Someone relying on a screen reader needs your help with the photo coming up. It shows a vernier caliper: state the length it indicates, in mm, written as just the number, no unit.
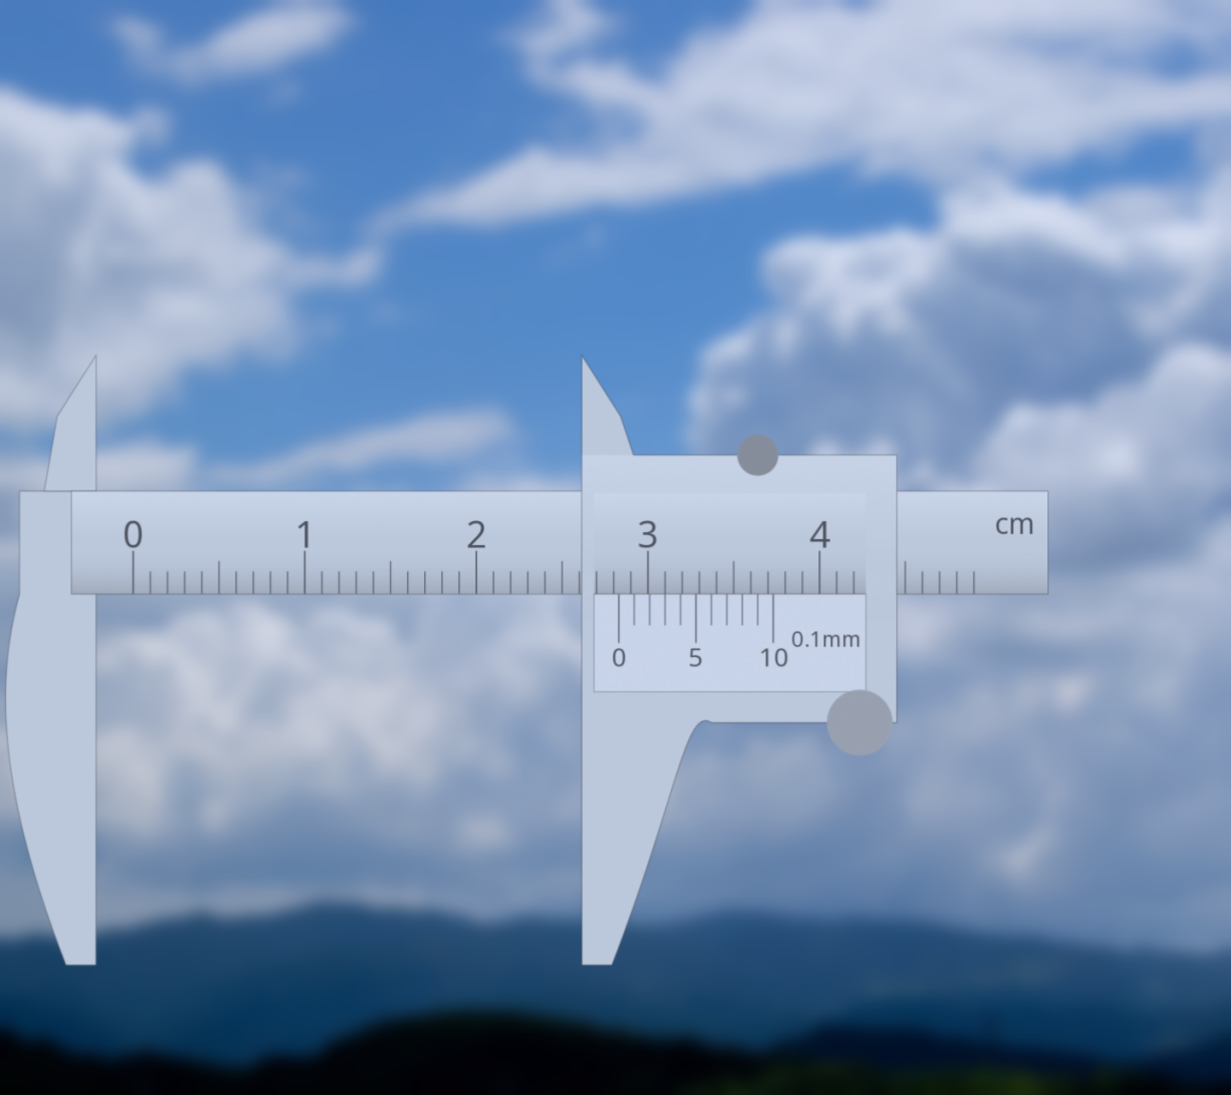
28.3
